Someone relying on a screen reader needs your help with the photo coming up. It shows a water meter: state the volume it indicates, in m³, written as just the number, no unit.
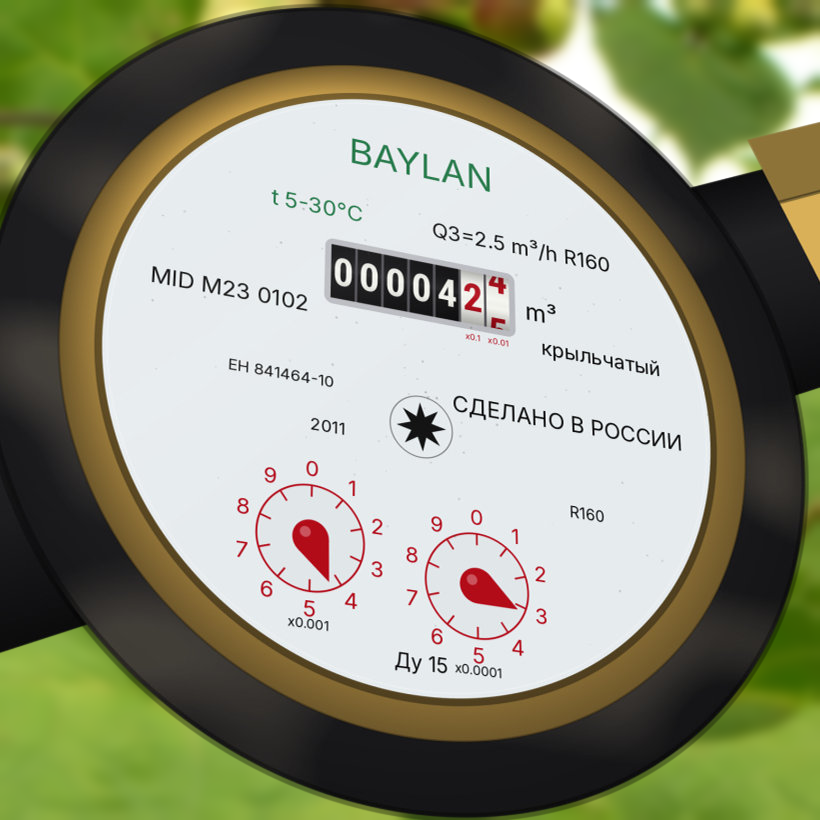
4.2443
